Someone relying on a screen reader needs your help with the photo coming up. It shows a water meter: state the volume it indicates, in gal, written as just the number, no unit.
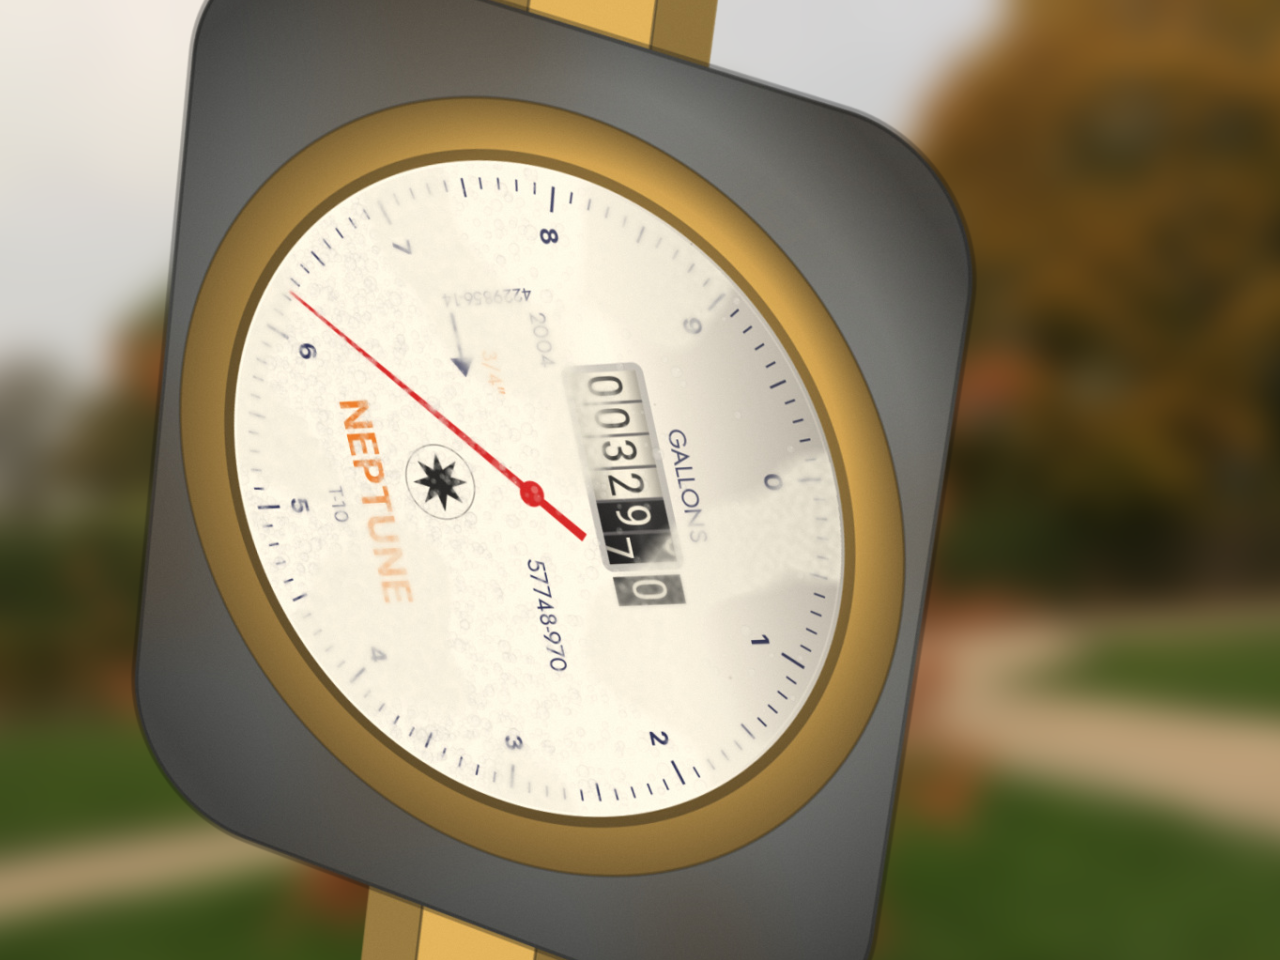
32966.2
